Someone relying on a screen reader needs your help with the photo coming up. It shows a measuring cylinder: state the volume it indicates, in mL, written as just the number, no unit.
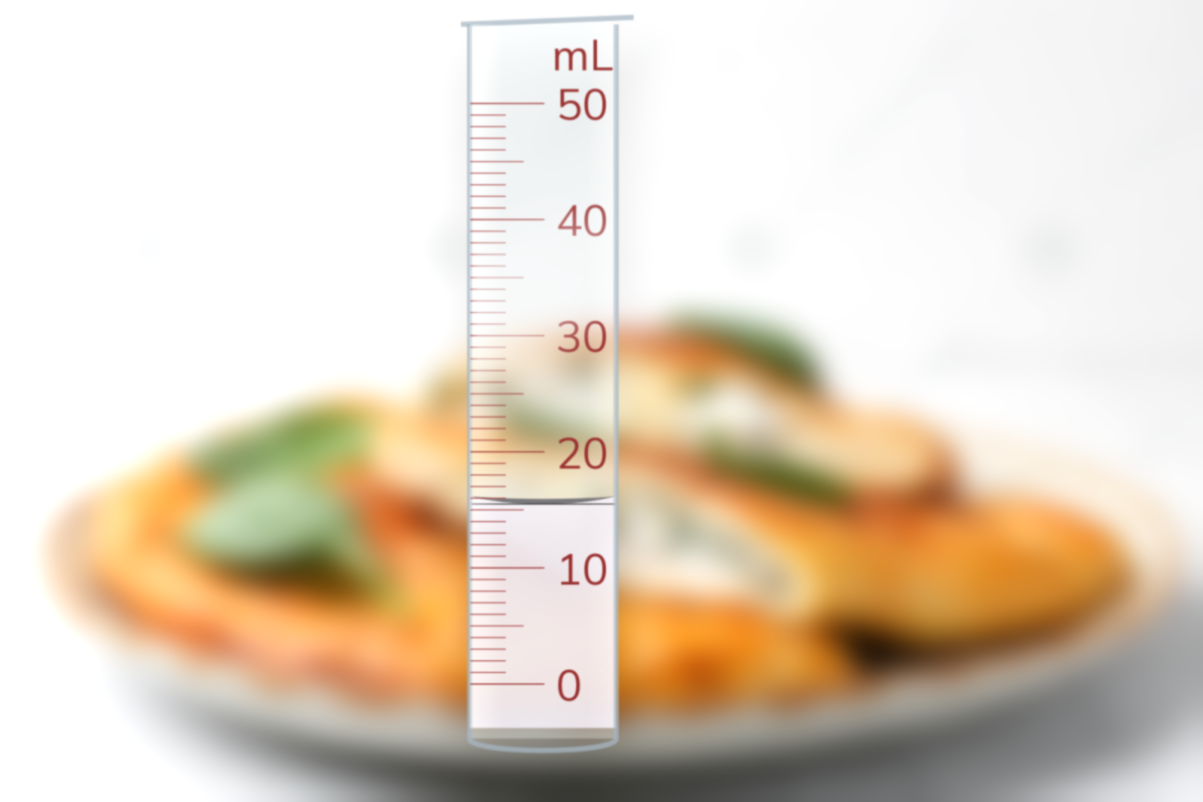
15.5
